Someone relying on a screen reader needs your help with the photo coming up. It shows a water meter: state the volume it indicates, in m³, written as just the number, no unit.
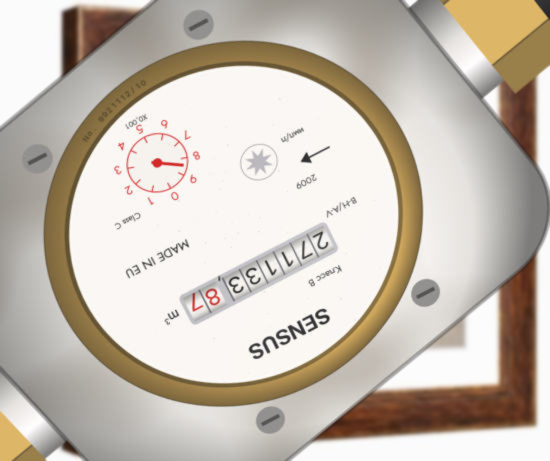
271133.868
